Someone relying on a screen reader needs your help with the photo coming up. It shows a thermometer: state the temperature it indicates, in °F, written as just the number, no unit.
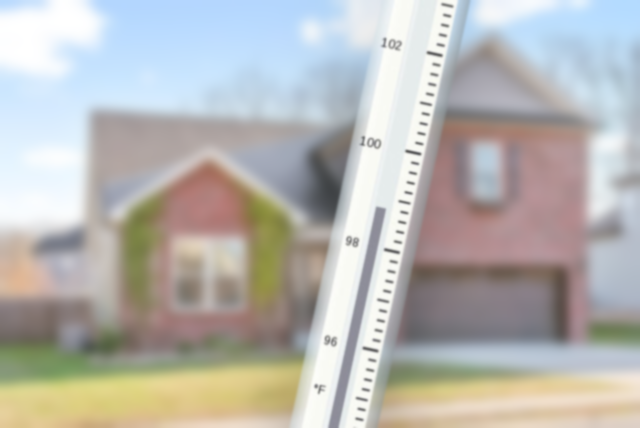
98.8
